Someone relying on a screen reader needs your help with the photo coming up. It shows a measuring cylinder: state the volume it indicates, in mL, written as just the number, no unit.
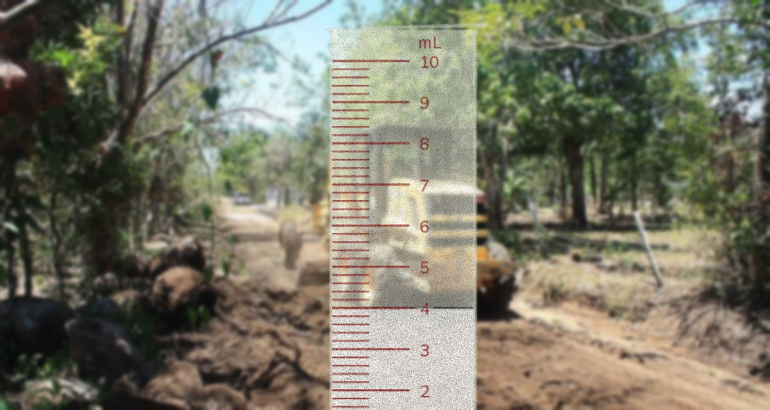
4
